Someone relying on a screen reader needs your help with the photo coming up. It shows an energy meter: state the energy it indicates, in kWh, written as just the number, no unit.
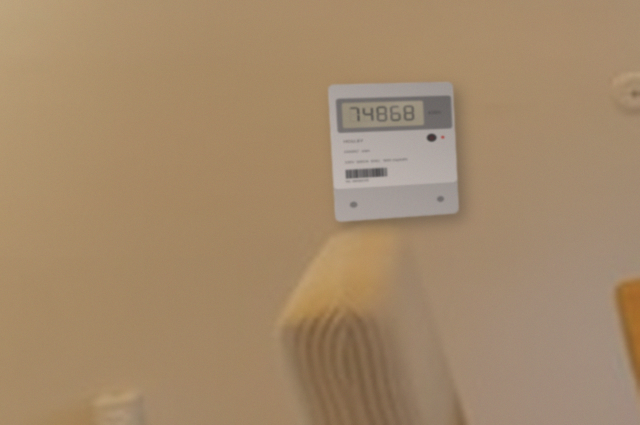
74868
